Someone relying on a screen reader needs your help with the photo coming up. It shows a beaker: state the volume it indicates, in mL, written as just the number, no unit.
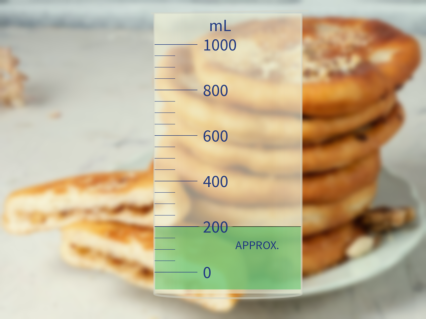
200
